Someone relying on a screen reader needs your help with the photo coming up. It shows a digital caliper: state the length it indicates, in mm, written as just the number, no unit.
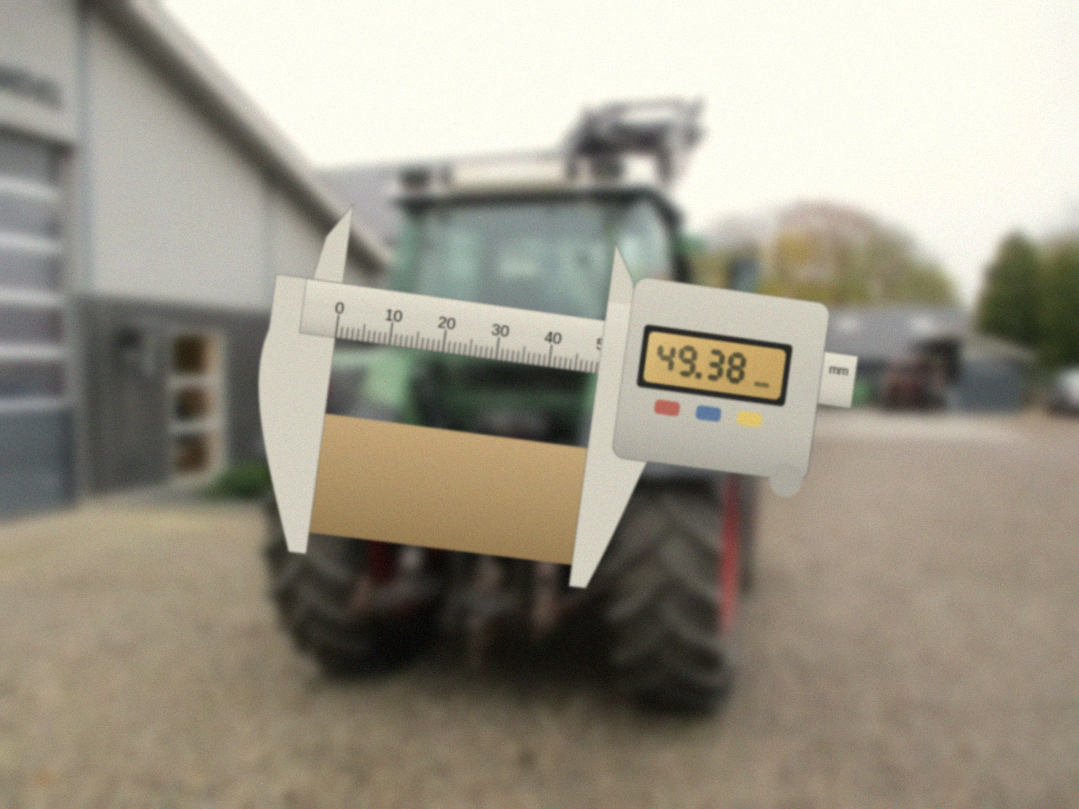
49.38
